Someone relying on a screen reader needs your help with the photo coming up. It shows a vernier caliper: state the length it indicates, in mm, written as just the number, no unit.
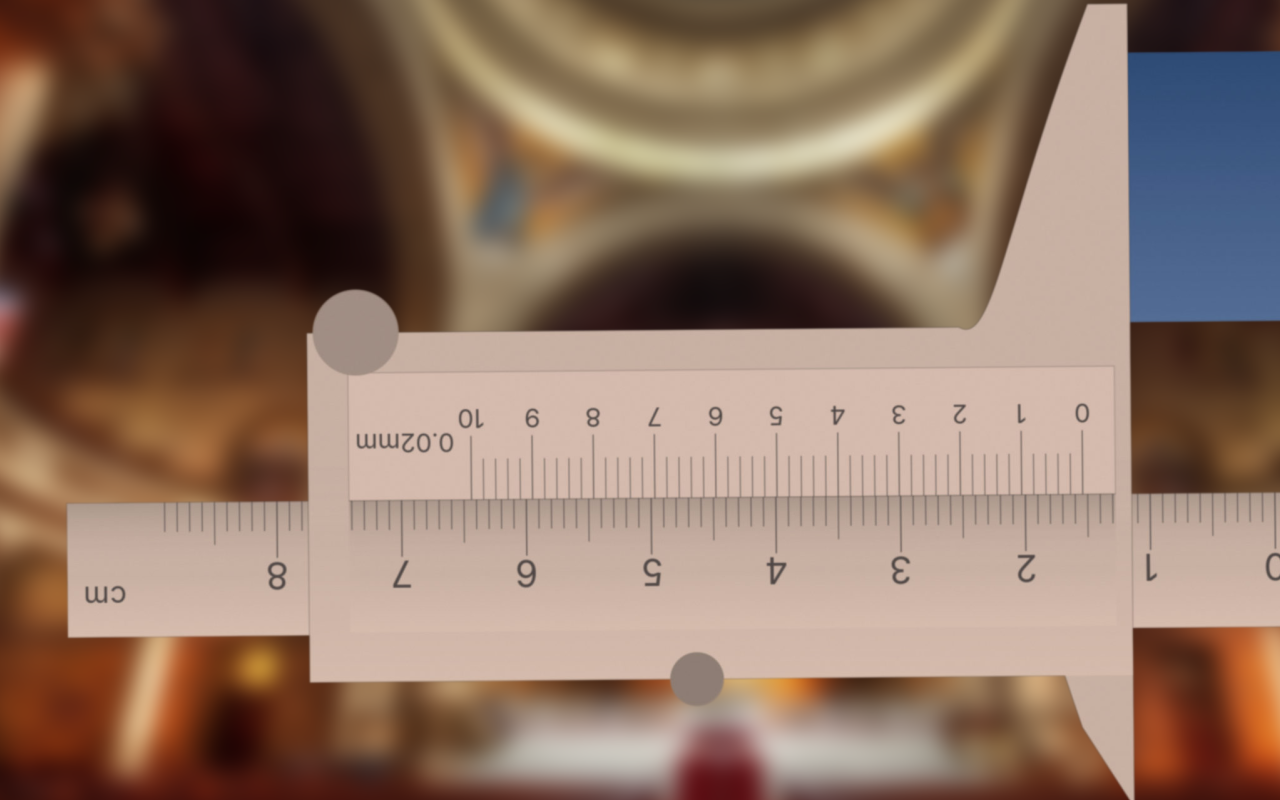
15.4
